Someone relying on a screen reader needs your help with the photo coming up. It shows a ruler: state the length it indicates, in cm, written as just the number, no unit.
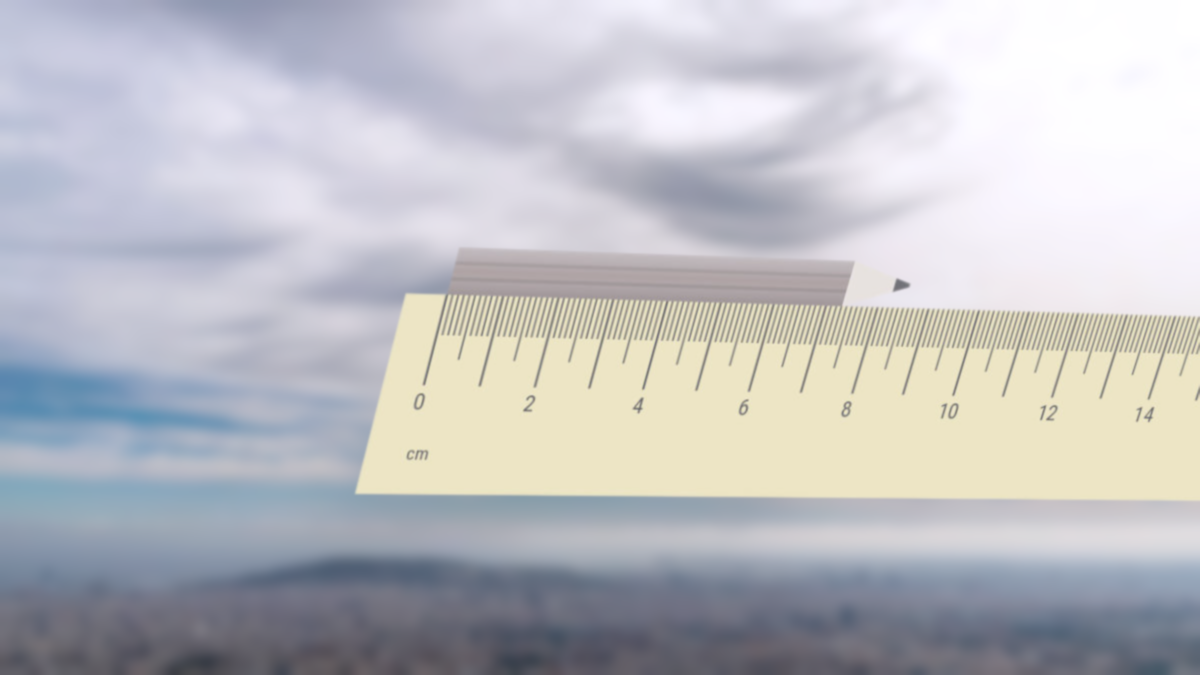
8.5
